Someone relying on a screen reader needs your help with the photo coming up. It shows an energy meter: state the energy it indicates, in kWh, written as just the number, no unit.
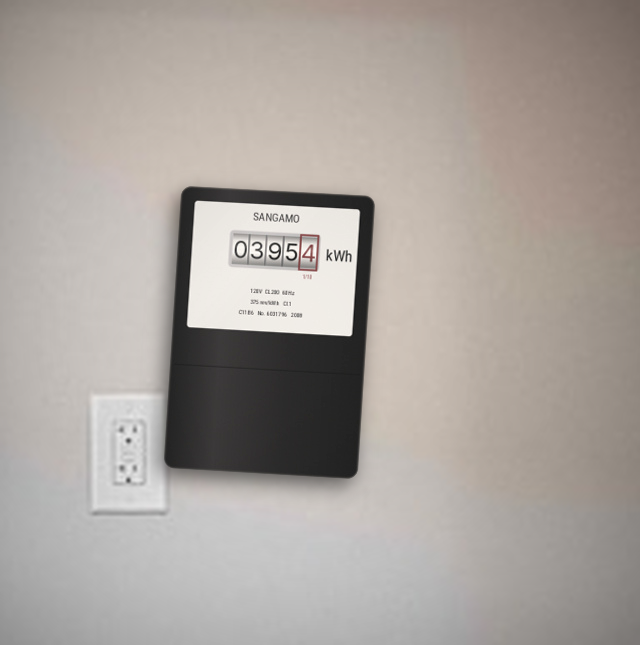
395.4
